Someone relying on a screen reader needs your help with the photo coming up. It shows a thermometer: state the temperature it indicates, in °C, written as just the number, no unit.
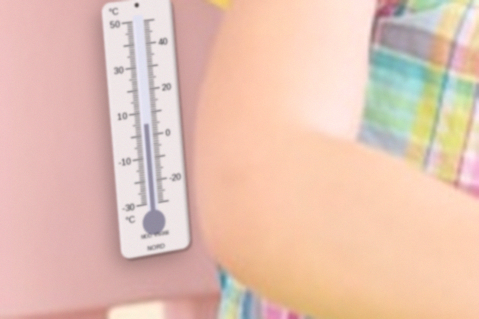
5
